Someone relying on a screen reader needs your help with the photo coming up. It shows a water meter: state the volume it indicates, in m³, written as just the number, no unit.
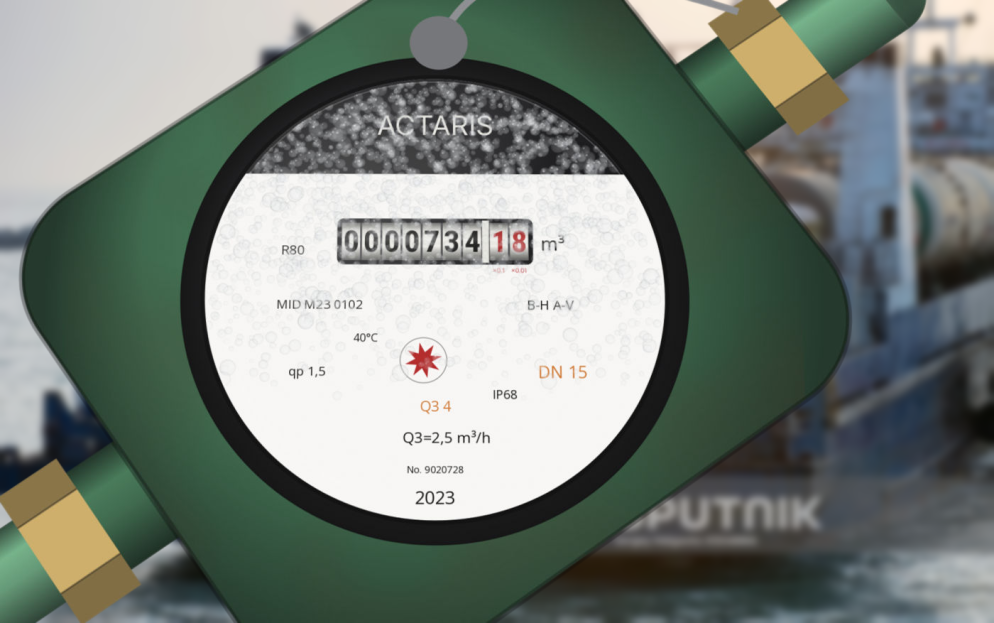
734.18
